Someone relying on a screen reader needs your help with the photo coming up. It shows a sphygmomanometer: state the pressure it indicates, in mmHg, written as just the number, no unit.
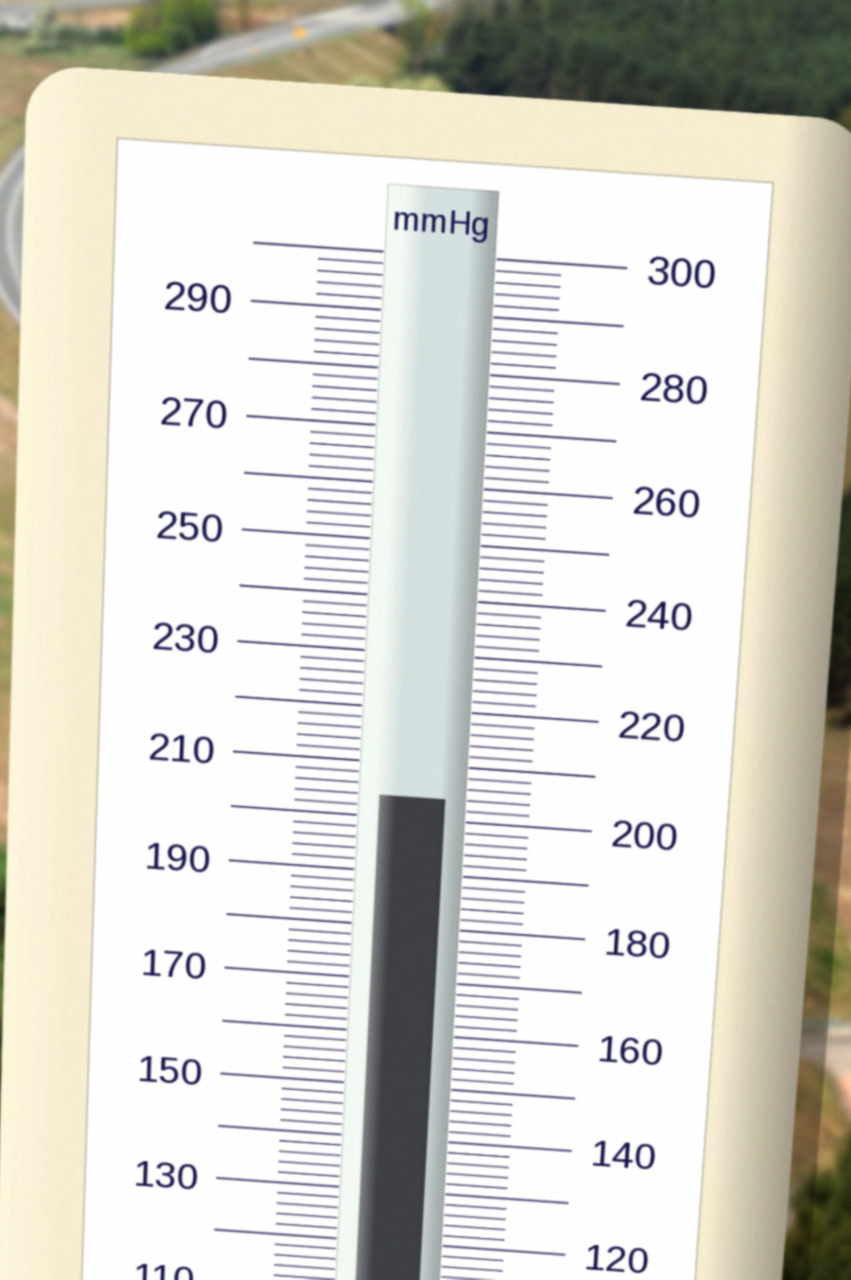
204
